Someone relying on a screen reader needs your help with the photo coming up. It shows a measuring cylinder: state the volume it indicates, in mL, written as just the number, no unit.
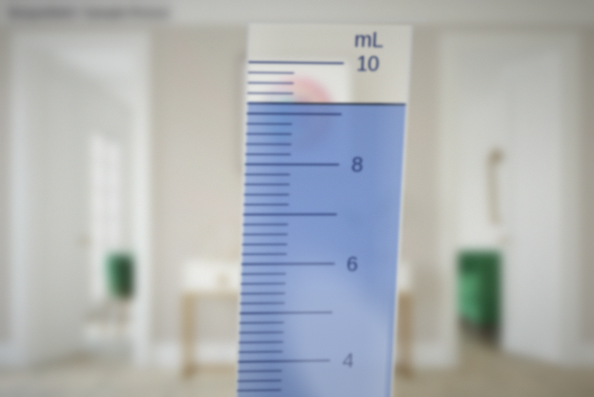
9.2
